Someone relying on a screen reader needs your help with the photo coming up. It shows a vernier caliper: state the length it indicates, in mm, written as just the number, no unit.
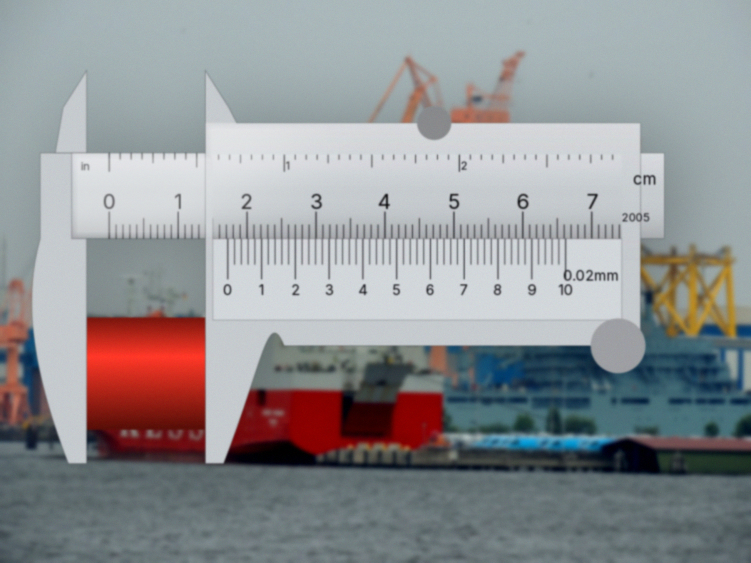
17.2
